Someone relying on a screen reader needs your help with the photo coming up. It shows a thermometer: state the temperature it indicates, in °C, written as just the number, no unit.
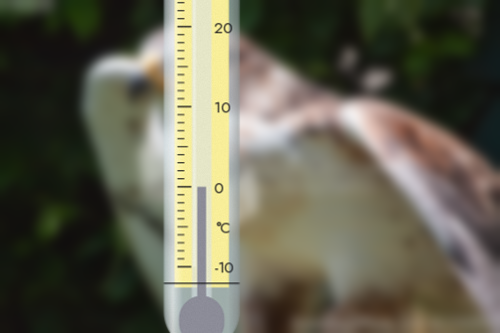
0
